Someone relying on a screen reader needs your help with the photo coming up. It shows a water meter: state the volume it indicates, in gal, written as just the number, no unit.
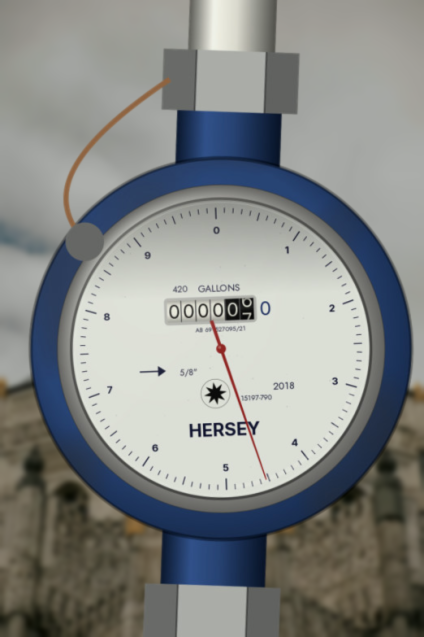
64.5
